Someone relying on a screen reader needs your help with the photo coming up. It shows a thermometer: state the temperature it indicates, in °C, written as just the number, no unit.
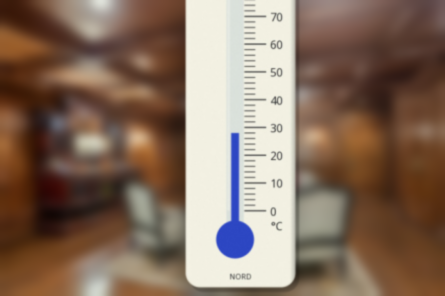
28
